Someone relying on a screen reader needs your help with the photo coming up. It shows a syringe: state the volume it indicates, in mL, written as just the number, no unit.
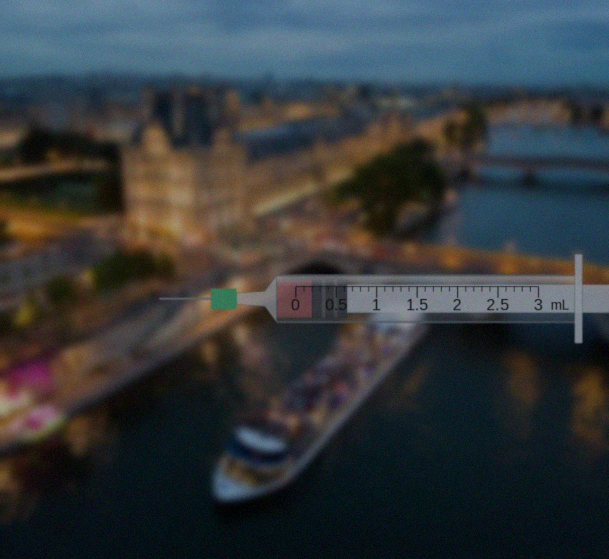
0.2
